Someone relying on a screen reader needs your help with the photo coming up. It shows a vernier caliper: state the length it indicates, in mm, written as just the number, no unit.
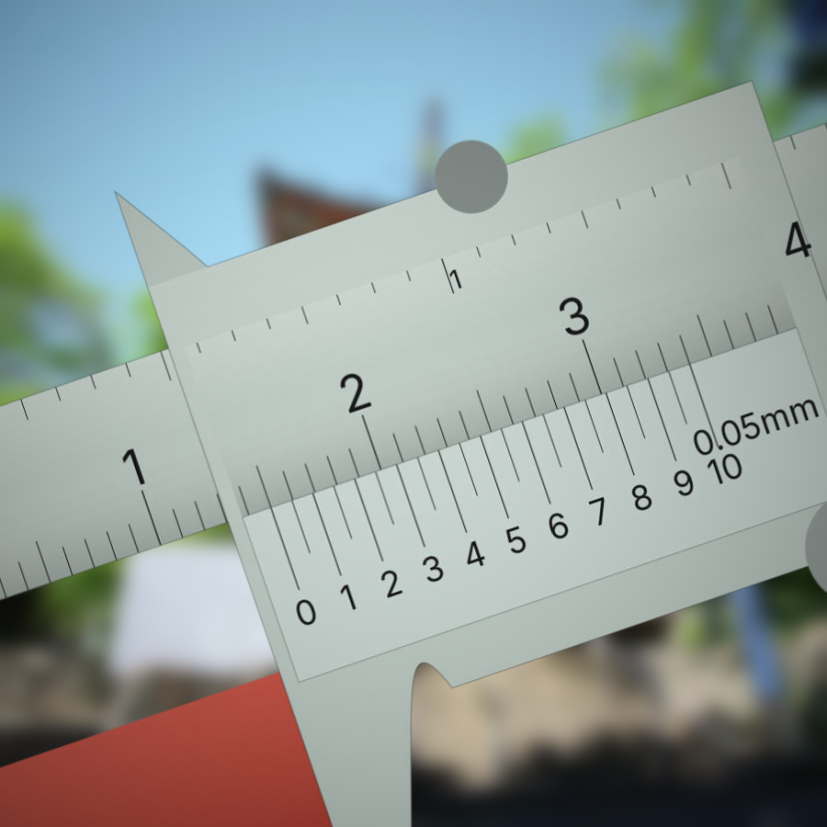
15.00
